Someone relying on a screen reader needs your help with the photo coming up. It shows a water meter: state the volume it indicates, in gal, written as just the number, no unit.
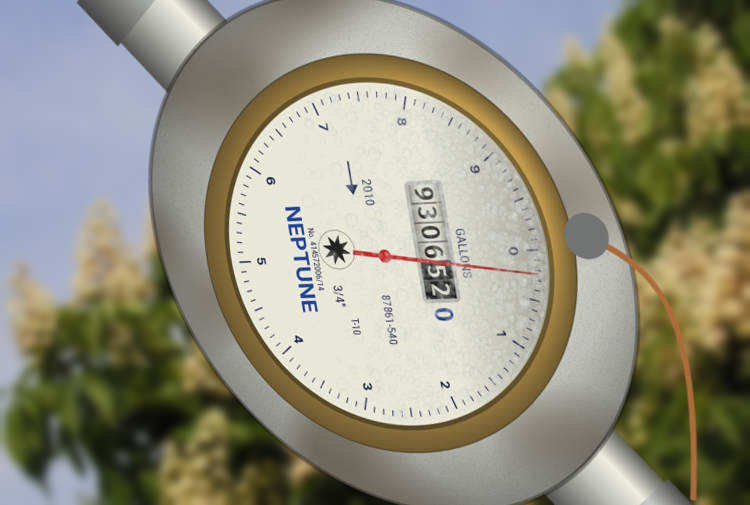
9306520.2
